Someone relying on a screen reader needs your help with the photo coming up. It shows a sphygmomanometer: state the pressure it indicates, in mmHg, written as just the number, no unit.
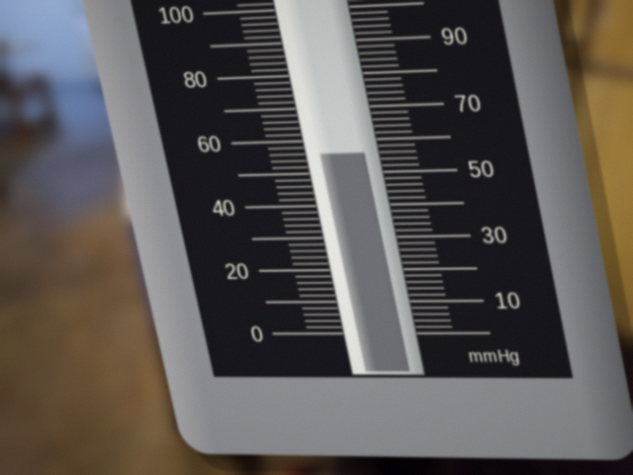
56
